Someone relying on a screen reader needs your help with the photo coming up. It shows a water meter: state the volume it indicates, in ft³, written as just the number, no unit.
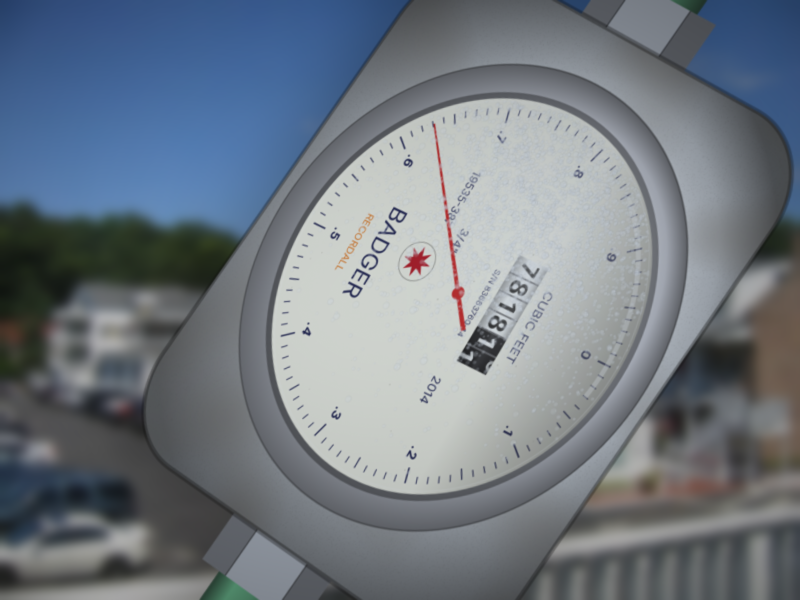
781810.63
